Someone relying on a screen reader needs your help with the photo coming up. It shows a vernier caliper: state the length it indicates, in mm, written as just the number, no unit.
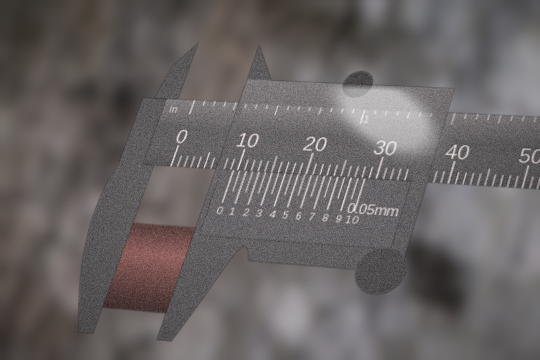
9.4
